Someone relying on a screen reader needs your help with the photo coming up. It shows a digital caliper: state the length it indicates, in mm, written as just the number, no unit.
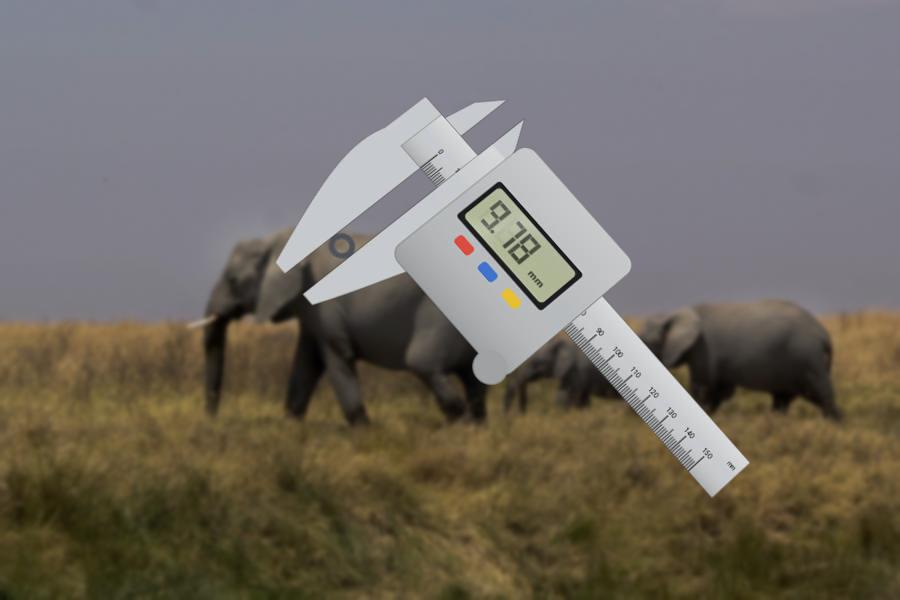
9.78
